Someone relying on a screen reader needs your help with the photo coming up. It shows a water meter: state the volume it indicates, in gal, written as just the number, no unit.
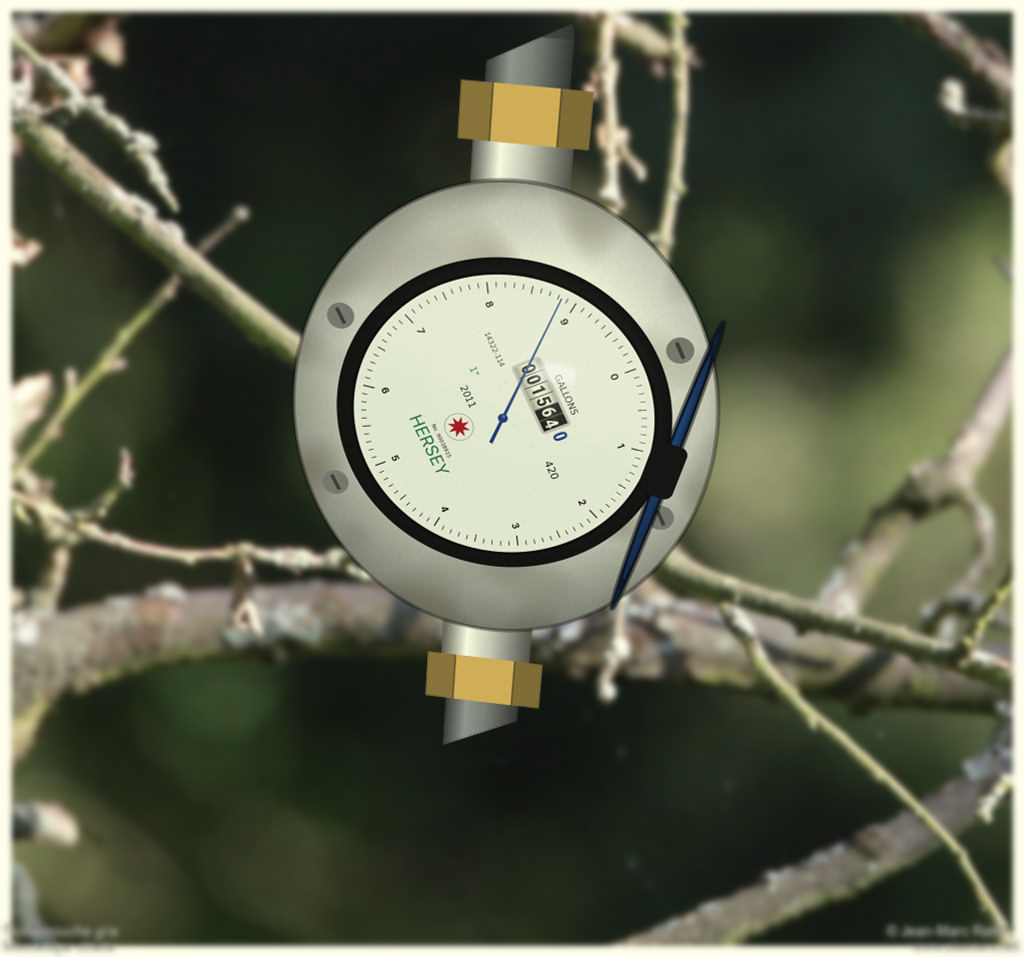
15638.8
